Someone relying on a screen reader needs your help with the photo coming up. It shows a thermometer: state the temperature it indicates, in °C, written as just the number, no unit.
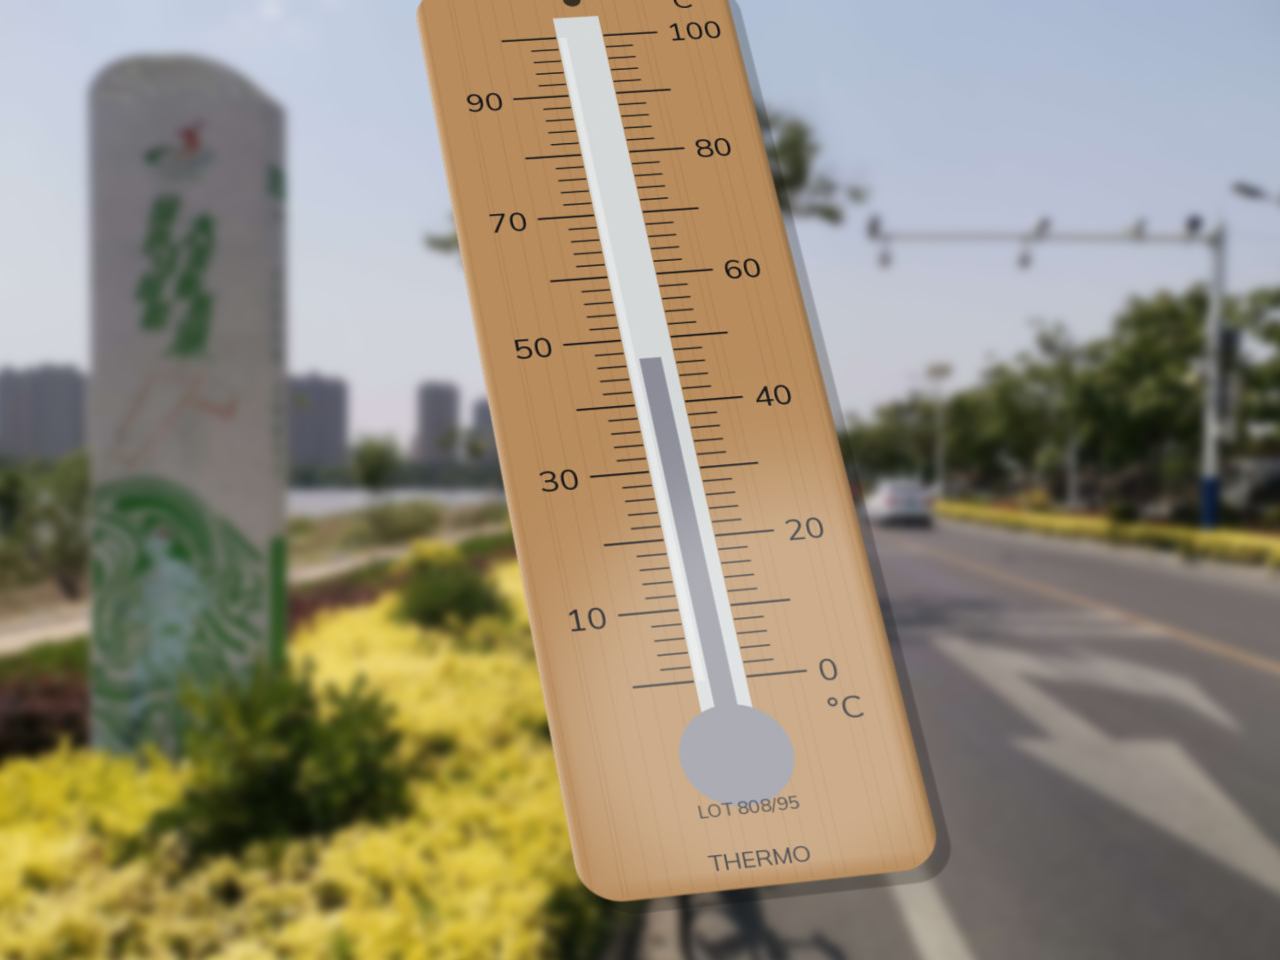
47
